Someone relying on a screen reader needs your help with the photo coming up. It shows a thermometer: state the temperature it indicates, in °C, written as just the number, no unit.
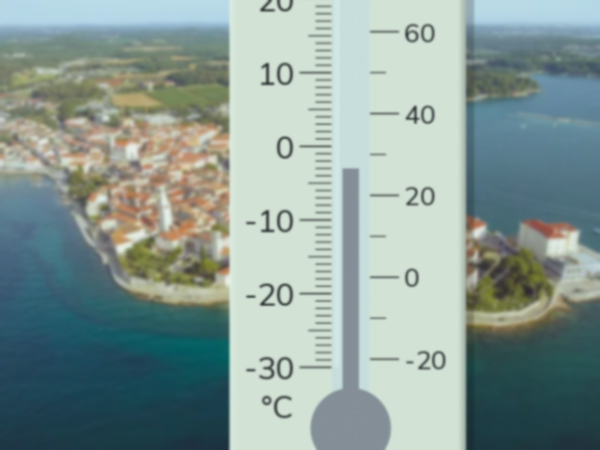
-3
